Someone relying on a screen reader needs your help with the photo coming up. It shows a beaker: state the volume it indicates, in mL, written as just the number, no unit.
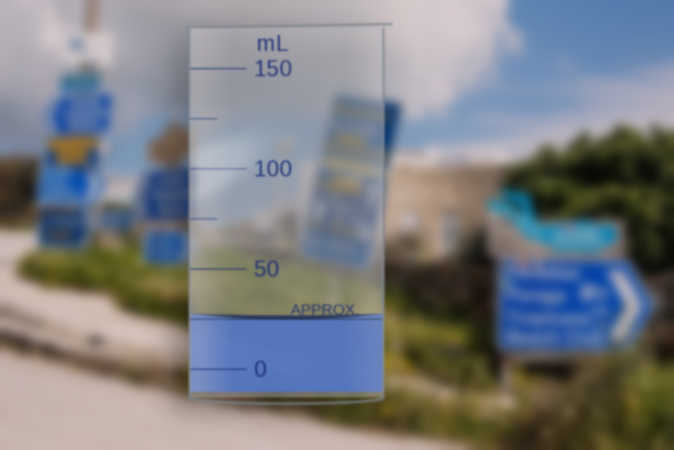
25
